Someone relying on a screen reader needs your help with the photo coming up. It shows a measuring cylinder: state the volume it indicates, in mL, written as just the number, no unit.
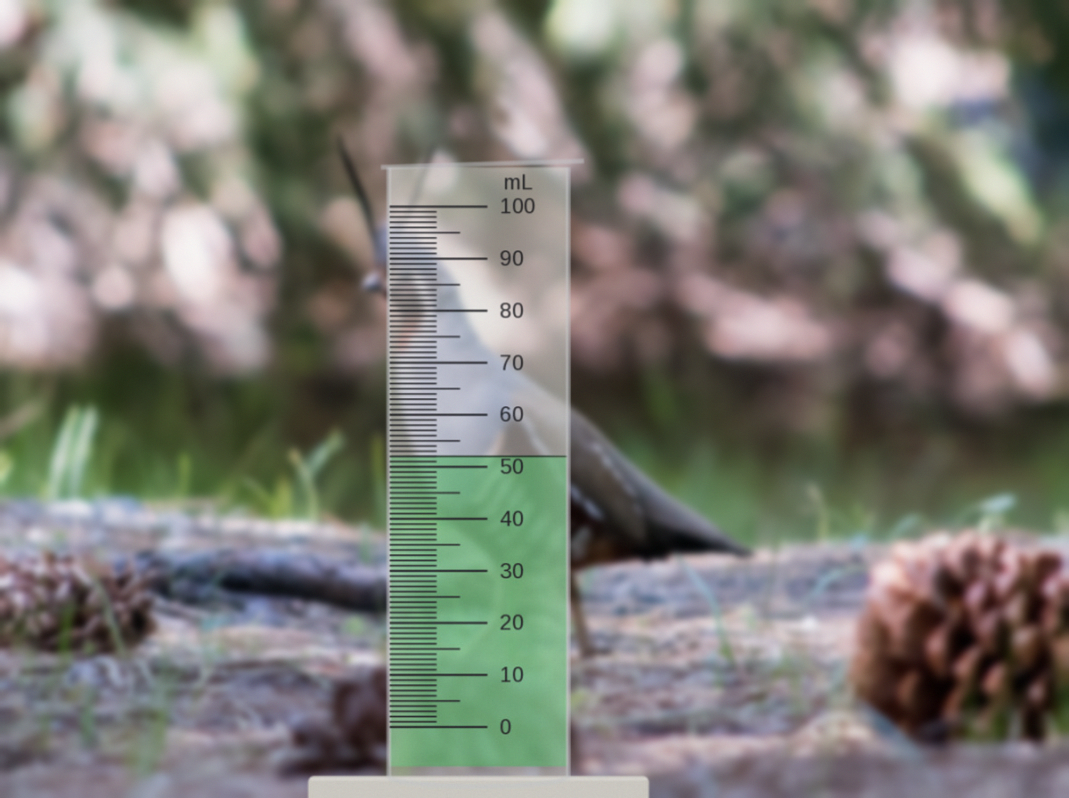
52
